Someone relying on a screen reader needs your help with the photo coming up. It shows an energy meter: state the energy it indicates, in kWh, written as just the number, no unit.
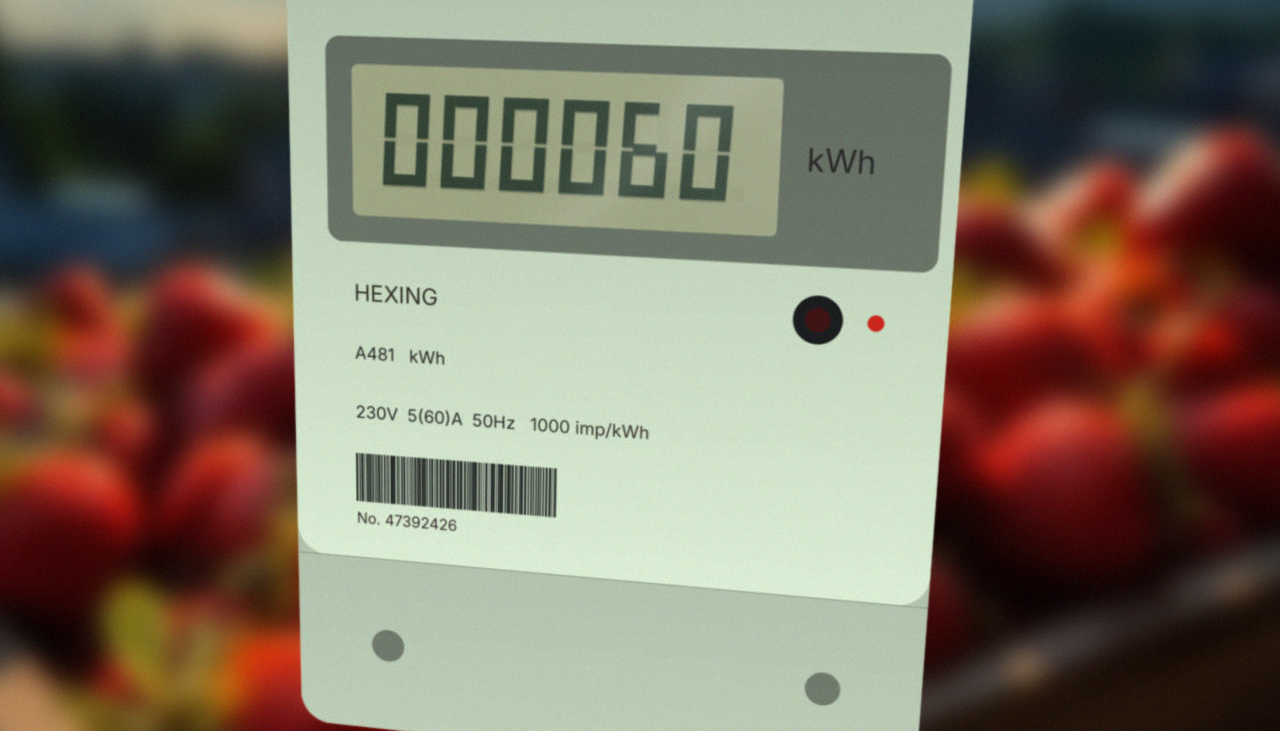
60
